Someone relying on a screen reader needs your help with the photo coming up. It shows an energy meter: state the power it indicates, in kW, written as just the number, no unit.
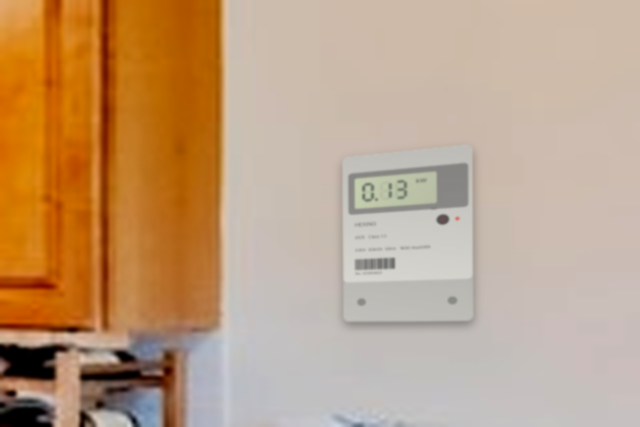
0.13
